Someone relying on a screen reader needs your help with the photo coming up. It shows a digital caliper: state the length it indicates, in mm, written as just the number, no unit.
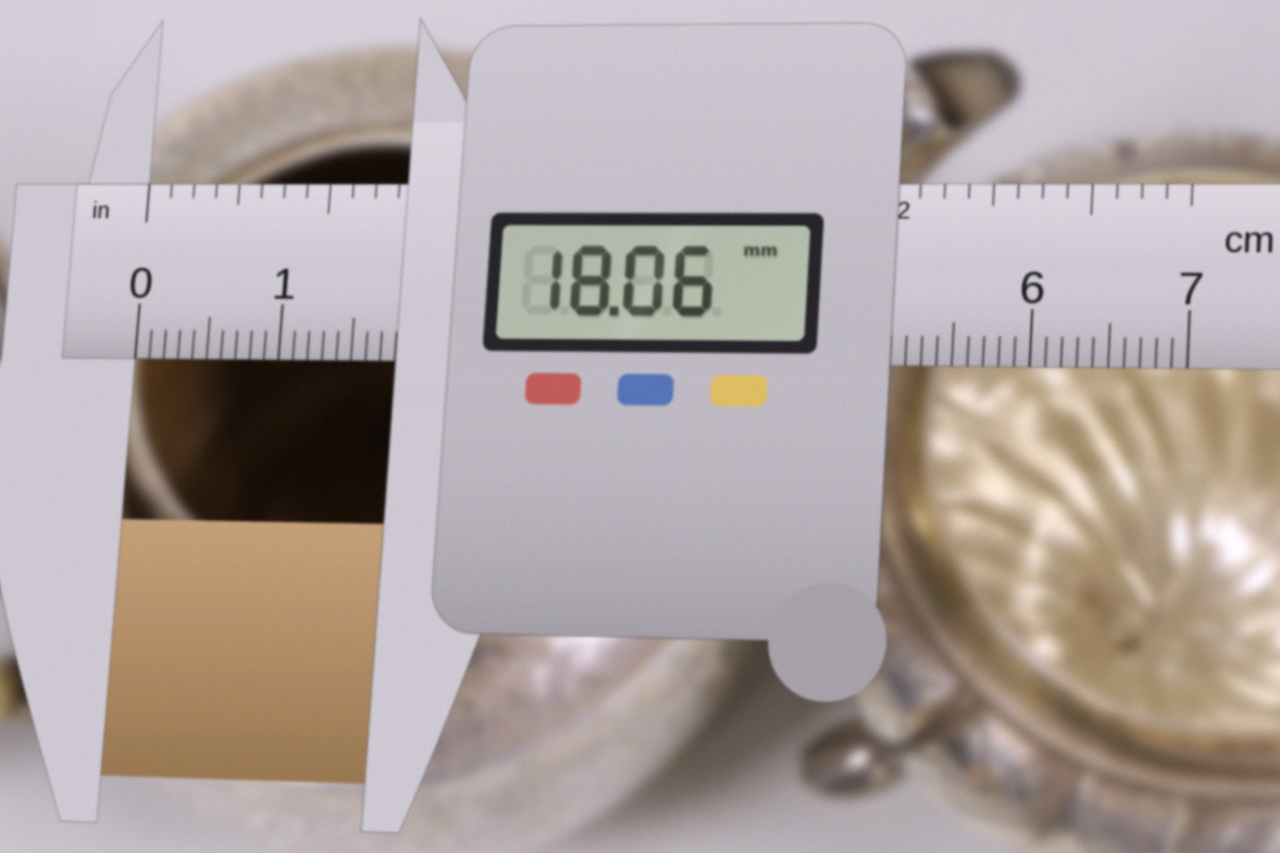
18.06
